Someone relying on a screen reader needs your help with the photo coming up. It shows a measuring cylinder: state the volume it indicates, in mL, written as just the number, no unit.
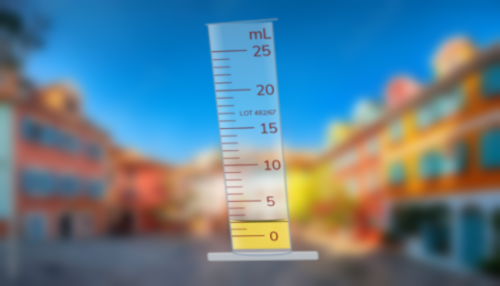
2
